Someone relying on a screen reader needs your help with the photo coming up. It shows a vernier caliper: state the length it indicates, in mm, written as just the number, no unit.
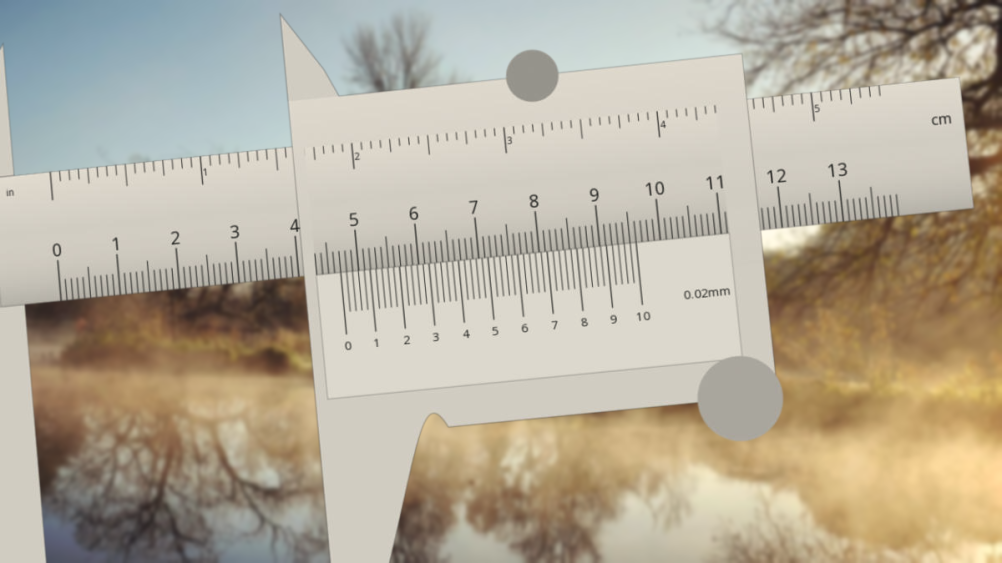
47.0
